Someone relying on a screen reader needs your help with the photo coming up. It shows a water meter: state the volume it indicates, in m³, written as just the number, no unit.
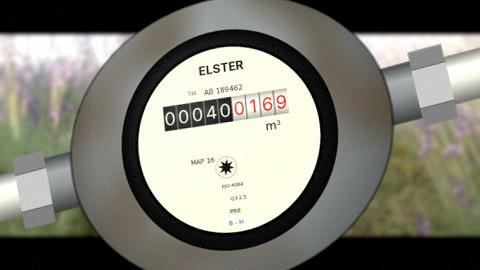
40.0169
